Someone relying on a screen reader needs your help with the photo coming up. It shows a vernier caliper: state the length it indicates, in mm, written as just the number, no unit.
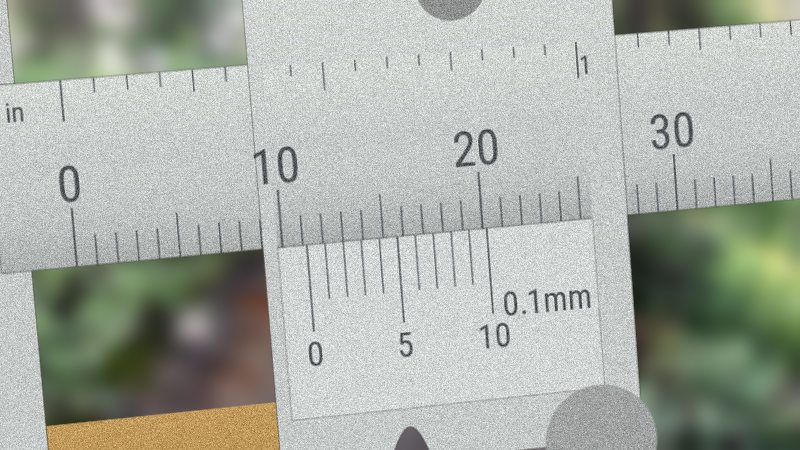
11.2
